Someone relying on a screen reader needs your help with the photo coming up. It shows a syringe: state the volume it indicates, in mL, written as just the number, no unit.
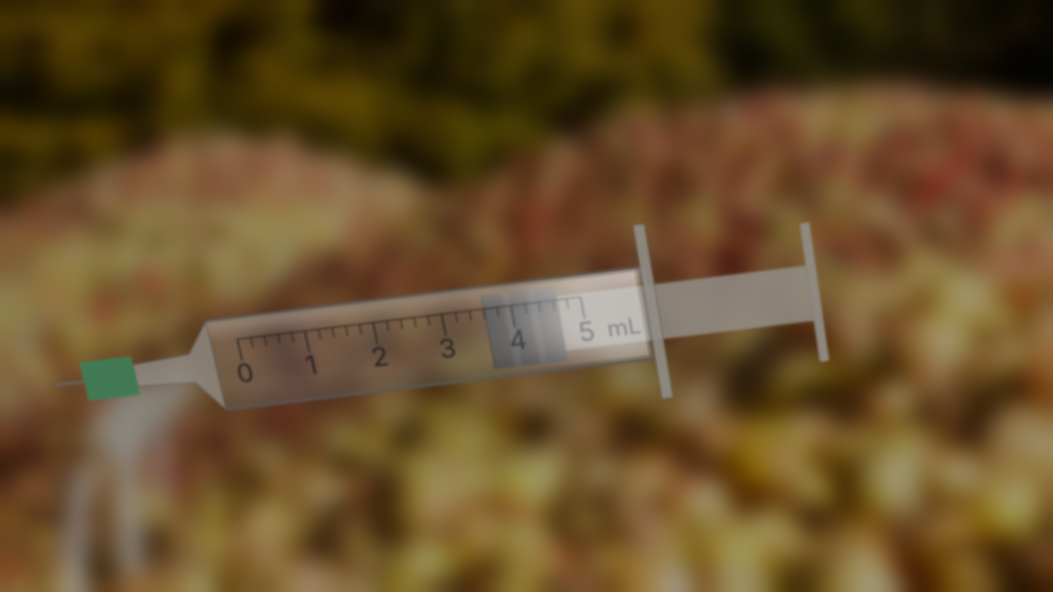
3.6
